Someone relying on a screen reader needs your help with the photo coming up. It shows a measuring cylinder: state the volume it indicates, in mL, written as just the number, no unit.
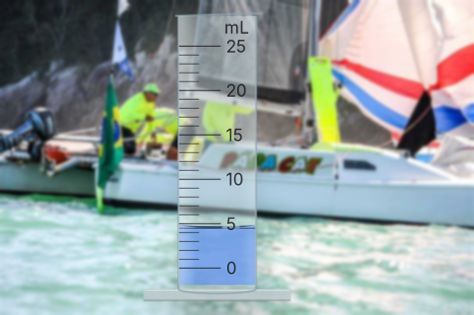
4.5
